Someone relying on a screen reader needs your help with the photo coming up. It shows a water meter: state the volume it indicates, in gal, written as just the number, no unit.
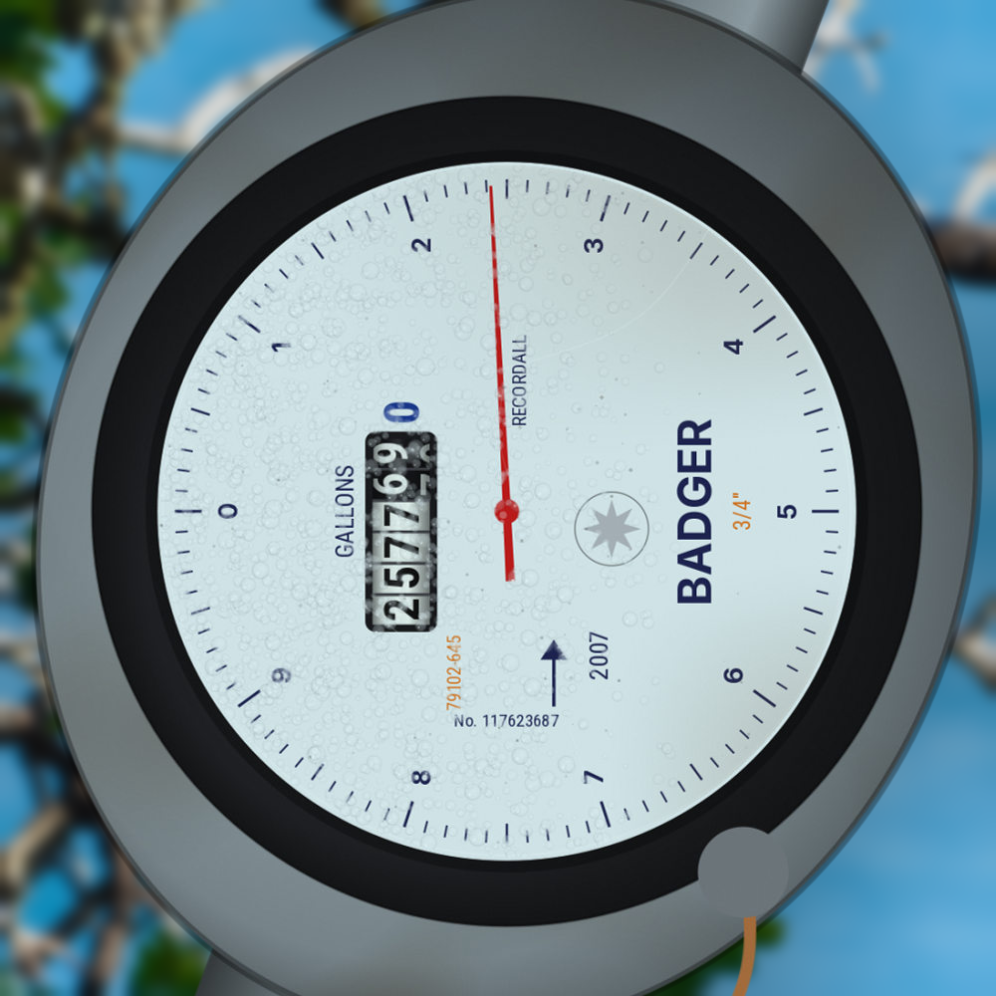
2577692.4
